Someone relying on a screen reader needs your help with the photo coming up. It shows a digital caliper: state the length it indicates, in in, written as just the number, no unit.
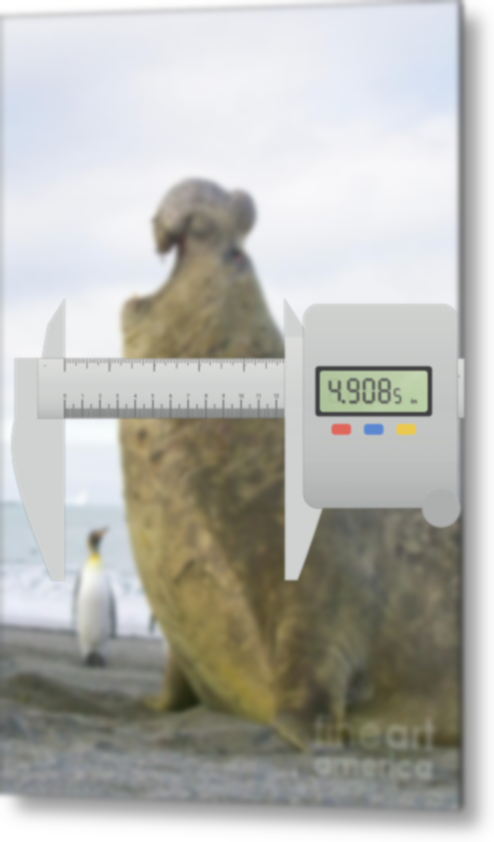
4.9085
